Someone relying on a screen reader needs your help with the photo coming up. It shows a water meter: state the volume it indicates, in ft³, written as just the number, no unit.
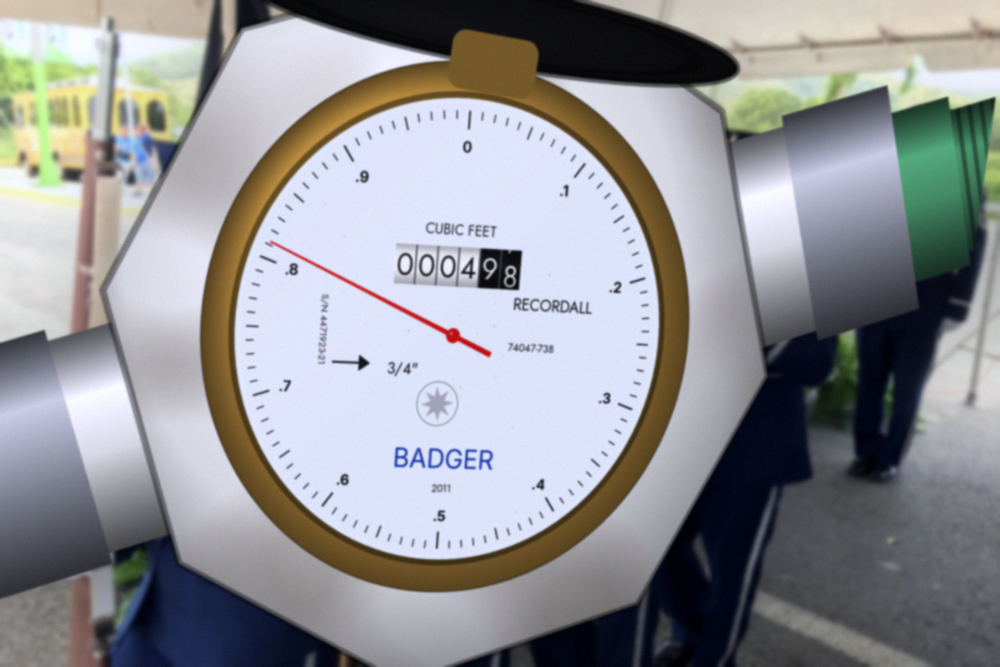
497.81
